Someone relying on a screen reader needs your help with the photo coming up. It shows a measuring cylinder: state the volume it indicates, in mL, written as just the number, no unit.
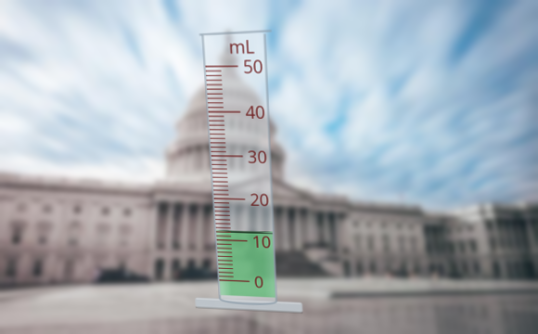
12
